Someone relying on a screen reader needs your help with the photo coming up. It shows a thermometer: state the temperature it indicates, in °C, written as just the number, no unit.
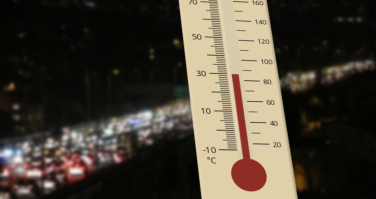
30
